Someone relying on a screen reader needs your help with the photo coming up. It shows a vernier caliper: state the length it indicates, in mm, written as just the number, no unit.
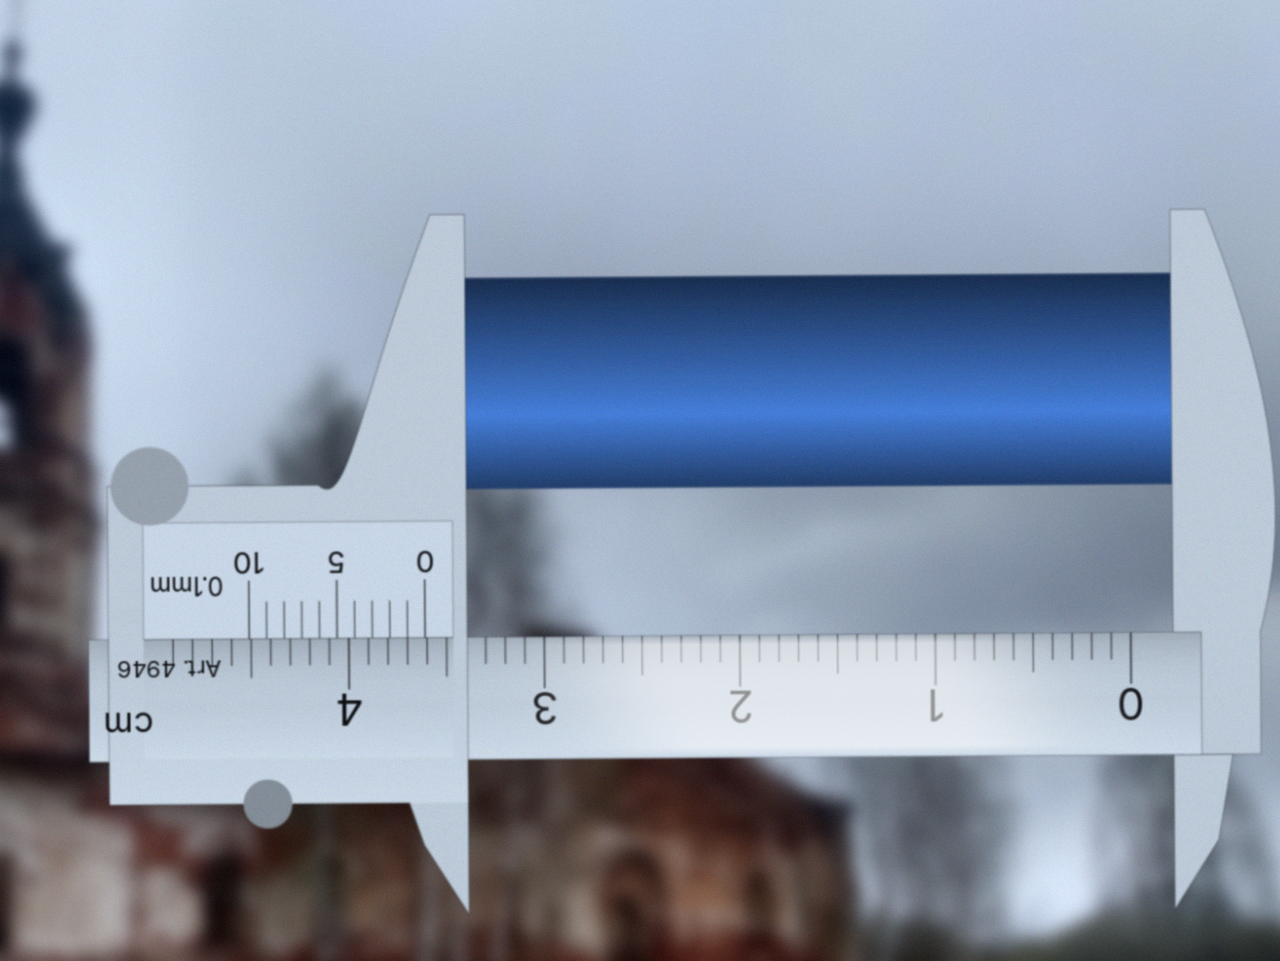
36.1
